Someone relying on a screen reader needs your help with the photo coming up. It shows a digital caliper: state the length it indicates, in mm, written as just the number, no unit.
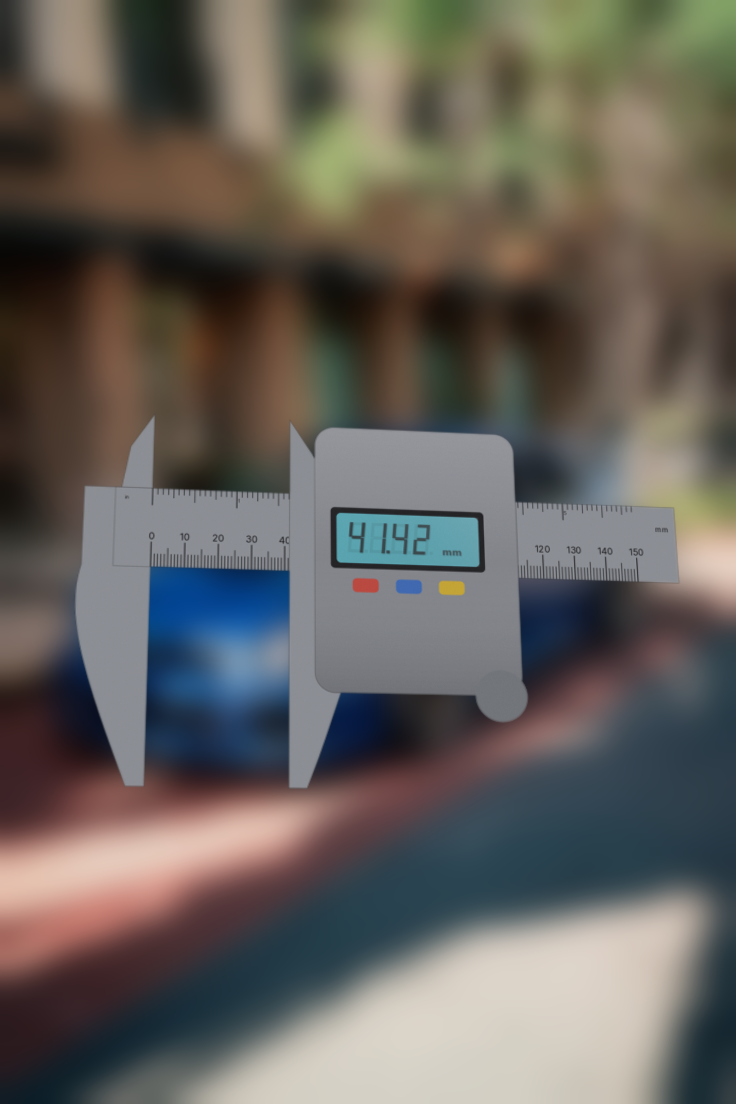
41.42
